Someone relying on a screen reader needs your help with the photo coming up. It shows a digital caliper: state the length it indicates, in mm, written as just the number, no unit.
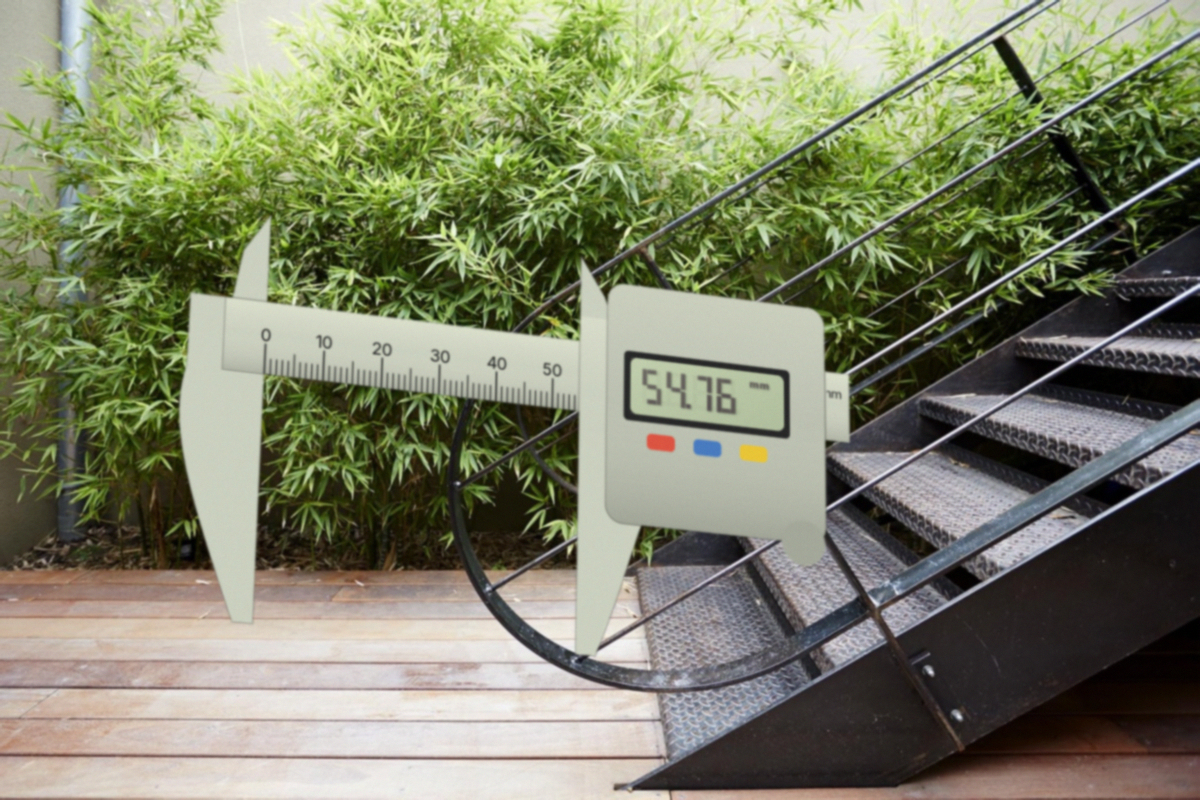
54.76
